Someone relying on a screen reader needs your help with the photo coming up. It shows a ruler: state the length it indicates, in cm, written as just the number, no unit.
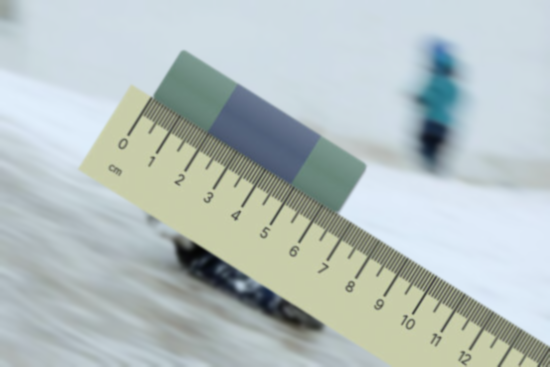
6.5
